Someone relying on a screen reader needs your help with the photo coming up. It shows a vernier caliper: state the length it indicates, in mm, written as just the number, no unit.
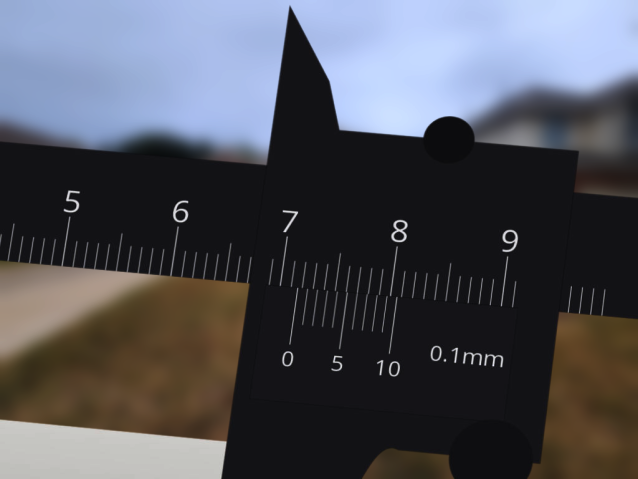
71.6
